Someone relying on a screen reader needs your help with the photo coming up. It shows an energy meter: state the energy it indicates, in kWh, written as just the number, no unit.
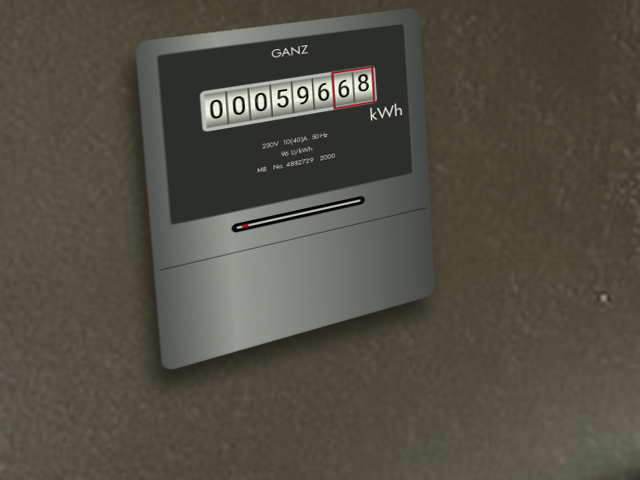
596.68
